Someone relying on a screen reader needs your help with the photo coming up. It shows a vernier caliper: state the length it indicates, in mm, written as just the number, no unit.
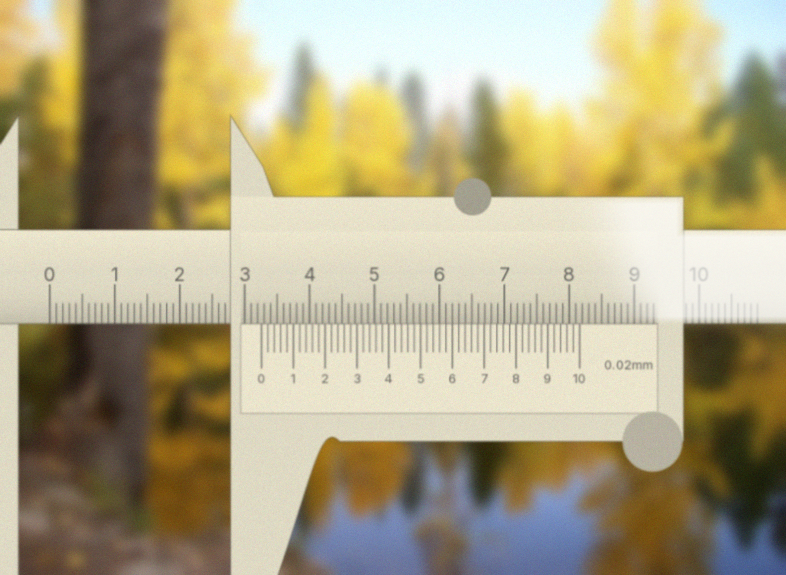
32.6
